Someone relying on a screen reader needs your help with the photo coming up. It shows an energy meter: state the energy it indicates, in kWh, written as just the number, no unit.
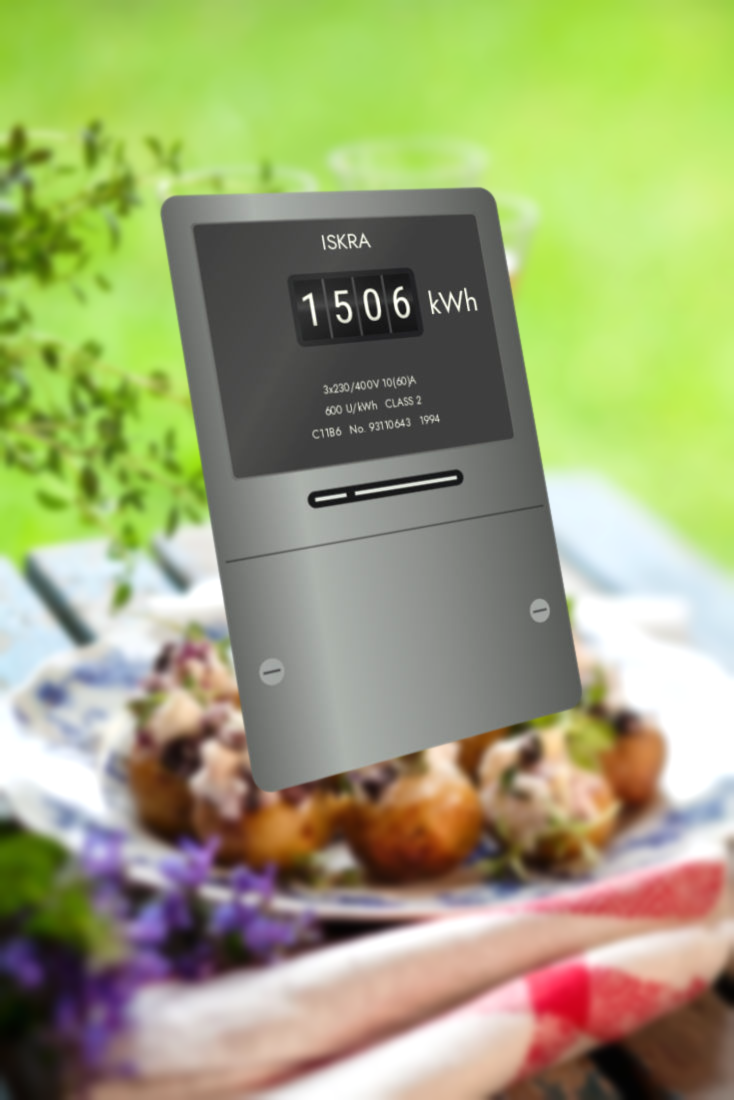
1506
